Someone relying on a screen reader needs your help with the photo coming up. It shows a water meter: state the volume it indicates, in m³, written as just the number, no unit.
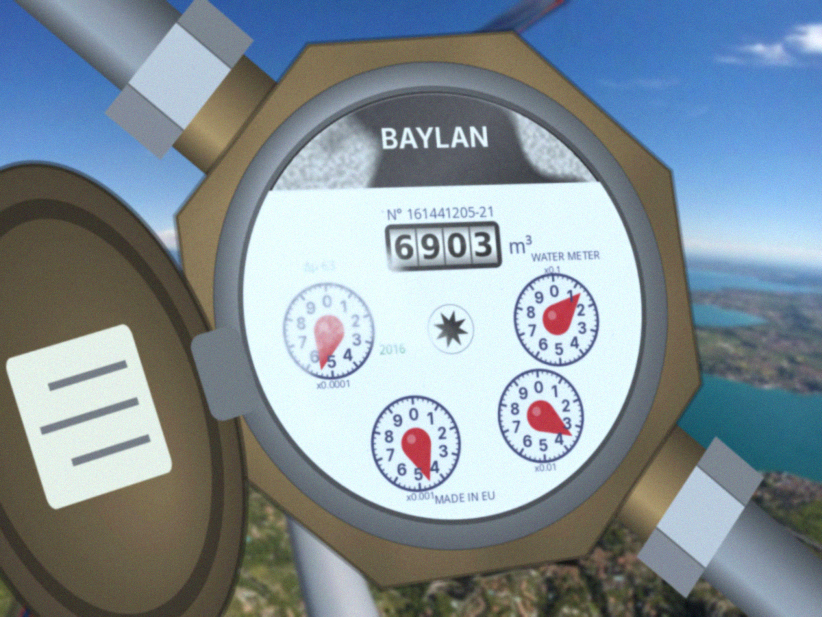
6903.1345
